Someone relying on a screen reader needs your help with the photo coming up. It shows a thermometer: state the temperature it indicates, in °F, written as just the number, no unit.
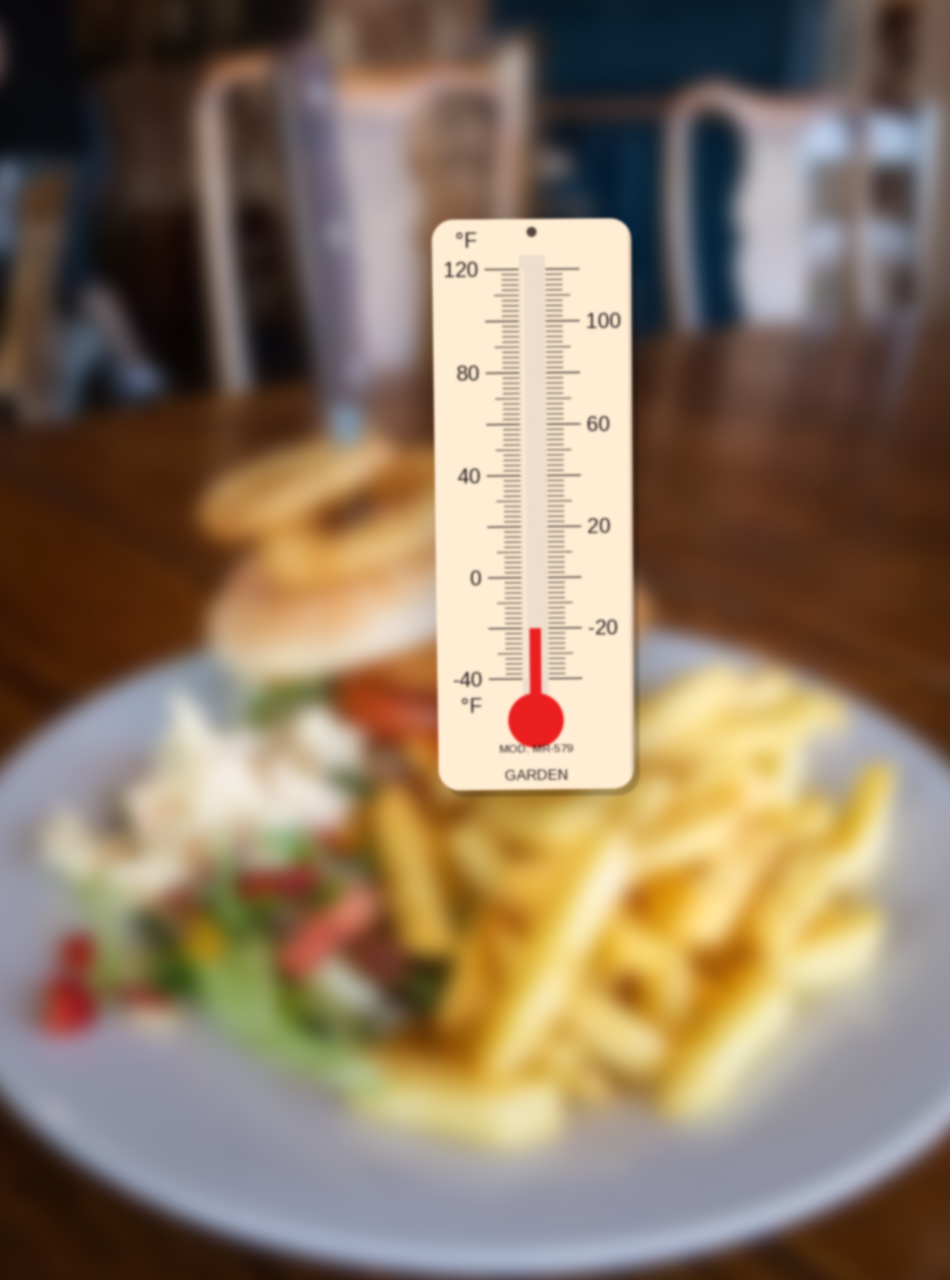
-20
